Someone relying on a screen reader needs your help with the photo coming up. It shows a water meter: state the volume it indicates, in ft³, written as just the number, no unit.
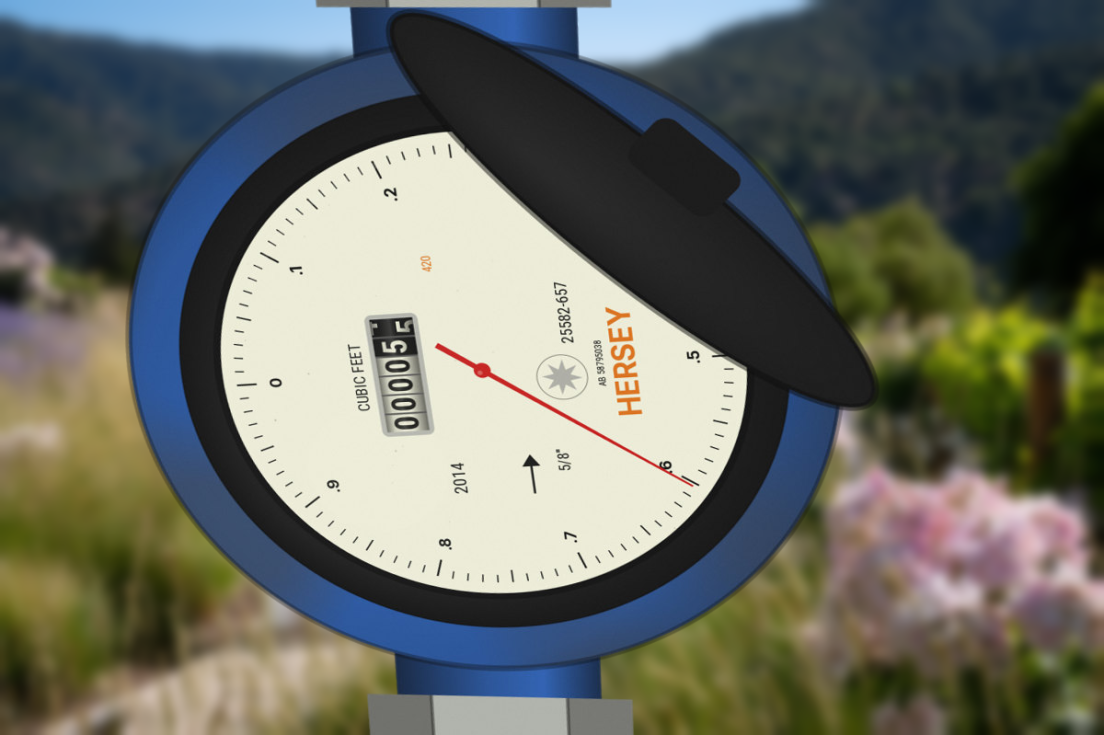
54.60
